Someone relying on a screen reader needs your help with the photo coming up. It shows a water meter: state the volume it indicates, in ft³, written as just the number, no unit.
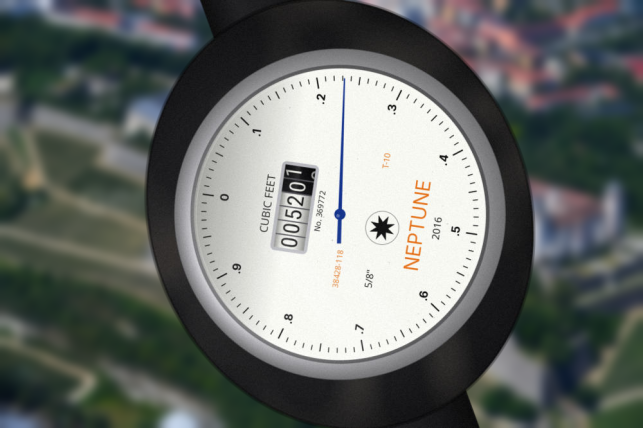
5201.23
